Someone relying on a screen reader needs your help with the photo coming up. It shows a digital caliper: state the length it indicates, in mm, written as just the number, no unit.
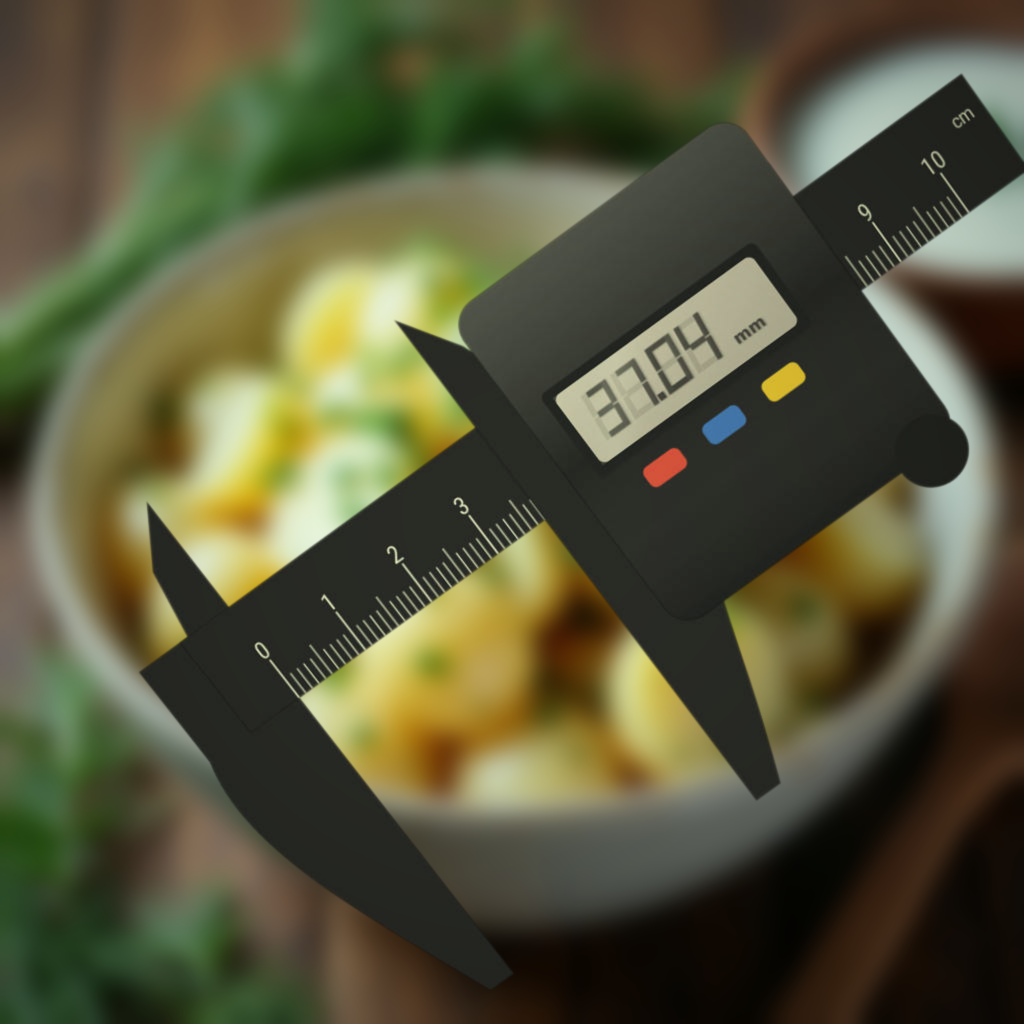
37.04
